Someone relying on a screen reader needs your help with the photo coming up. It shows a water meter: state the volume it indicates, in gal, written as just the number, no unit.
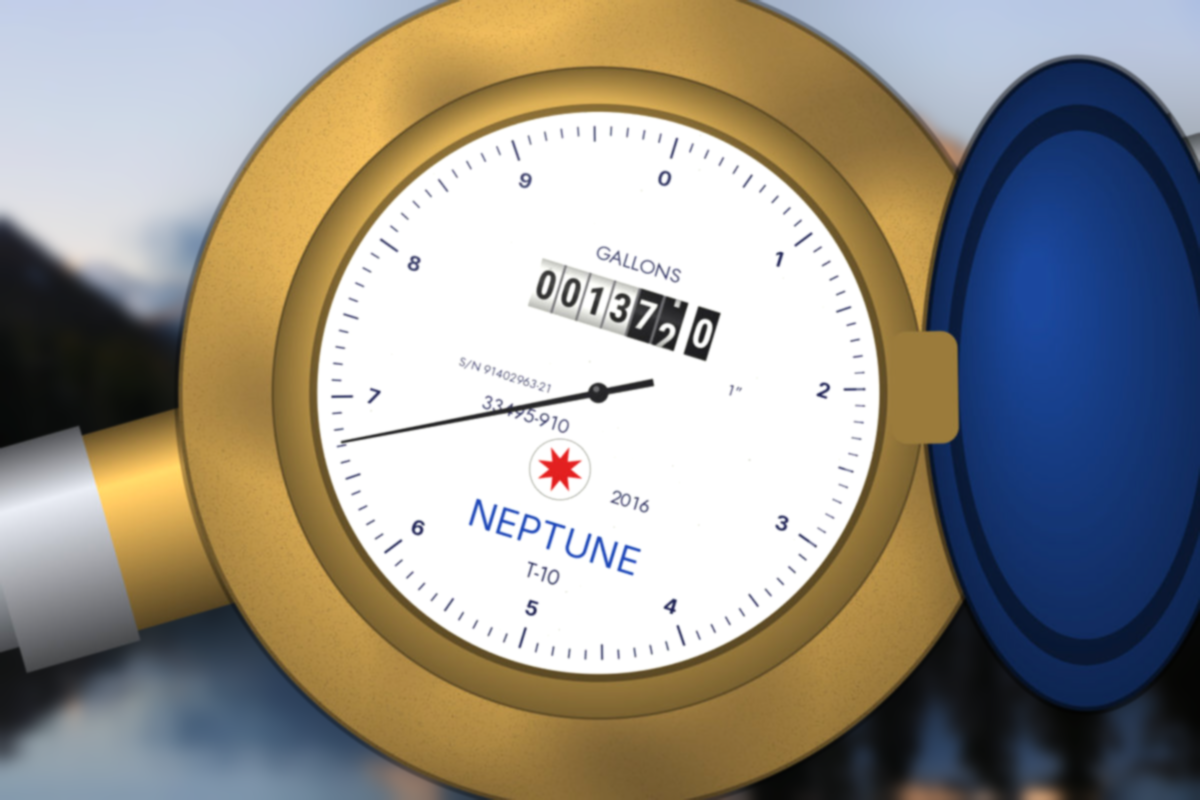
13716.7
